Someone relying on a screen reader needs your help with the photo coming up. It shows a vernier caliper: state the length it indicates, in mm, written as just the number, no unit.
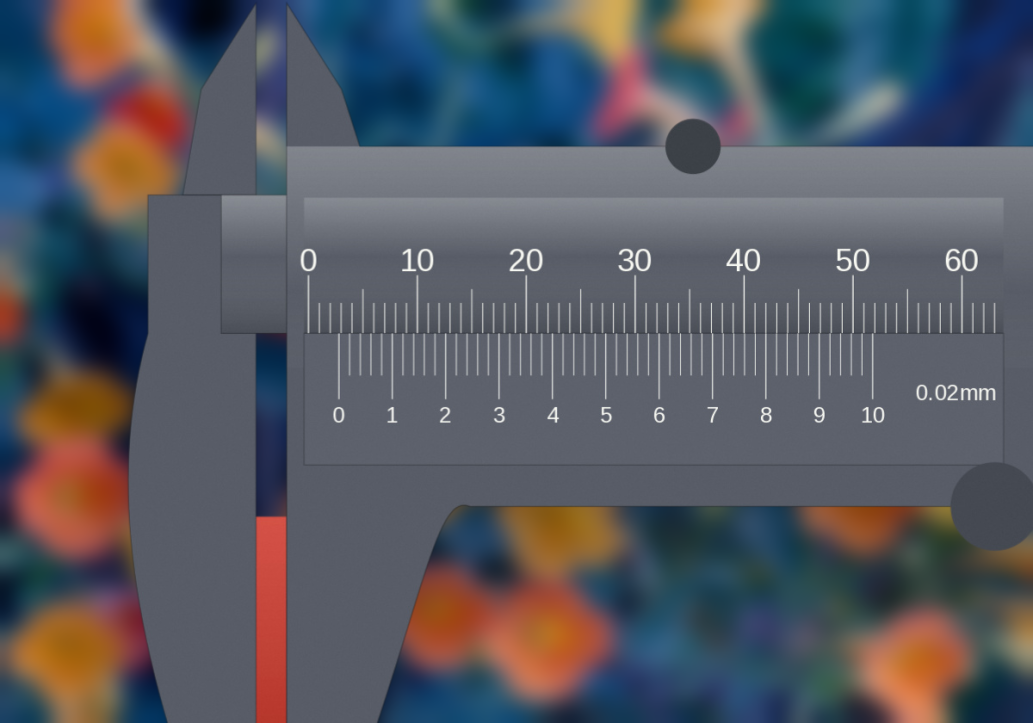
2.8
